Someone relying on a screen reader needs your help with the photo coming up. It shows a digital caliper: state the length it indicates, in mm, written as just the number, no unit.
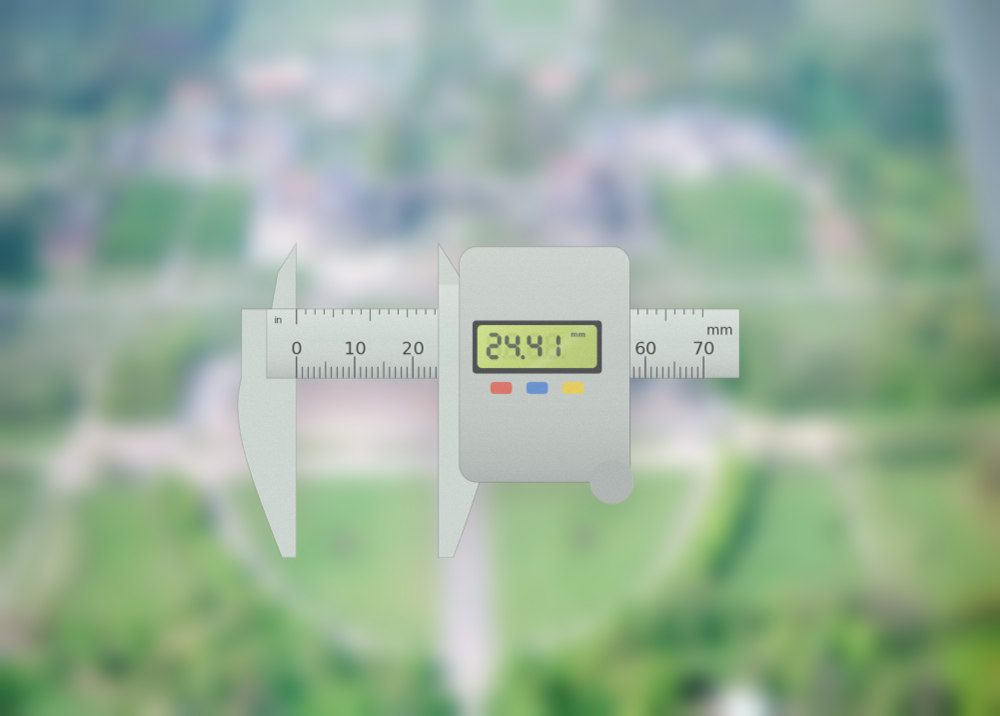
24.41
